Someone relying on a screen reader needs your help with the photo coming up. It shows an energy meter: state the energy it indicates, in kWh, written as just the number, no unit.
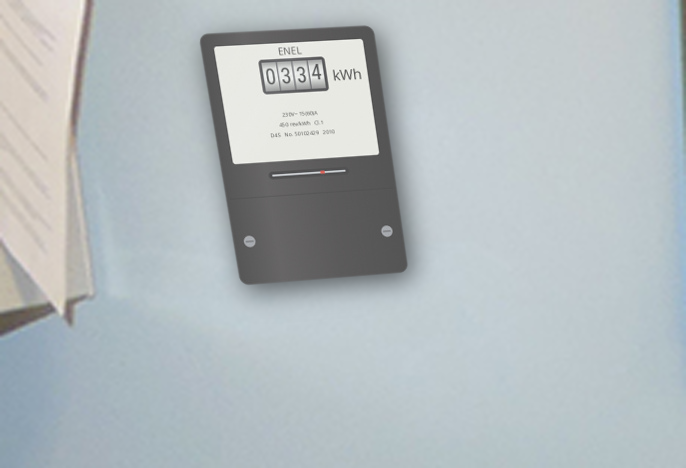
334
